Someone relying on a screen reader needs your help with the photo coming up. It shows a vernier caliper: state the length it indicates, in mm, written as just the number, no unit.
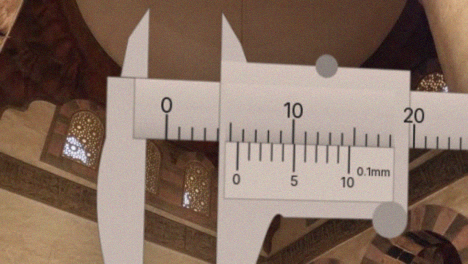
5.6
